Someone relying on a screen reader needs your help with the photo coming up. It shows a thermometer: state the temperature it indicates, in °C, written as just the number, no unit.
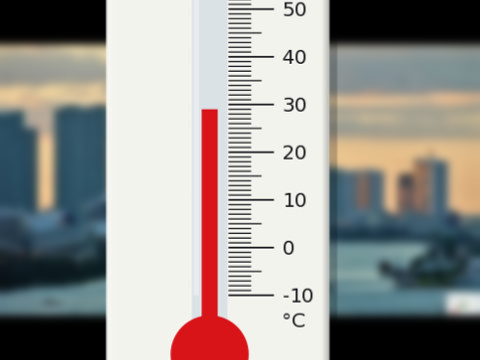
29
